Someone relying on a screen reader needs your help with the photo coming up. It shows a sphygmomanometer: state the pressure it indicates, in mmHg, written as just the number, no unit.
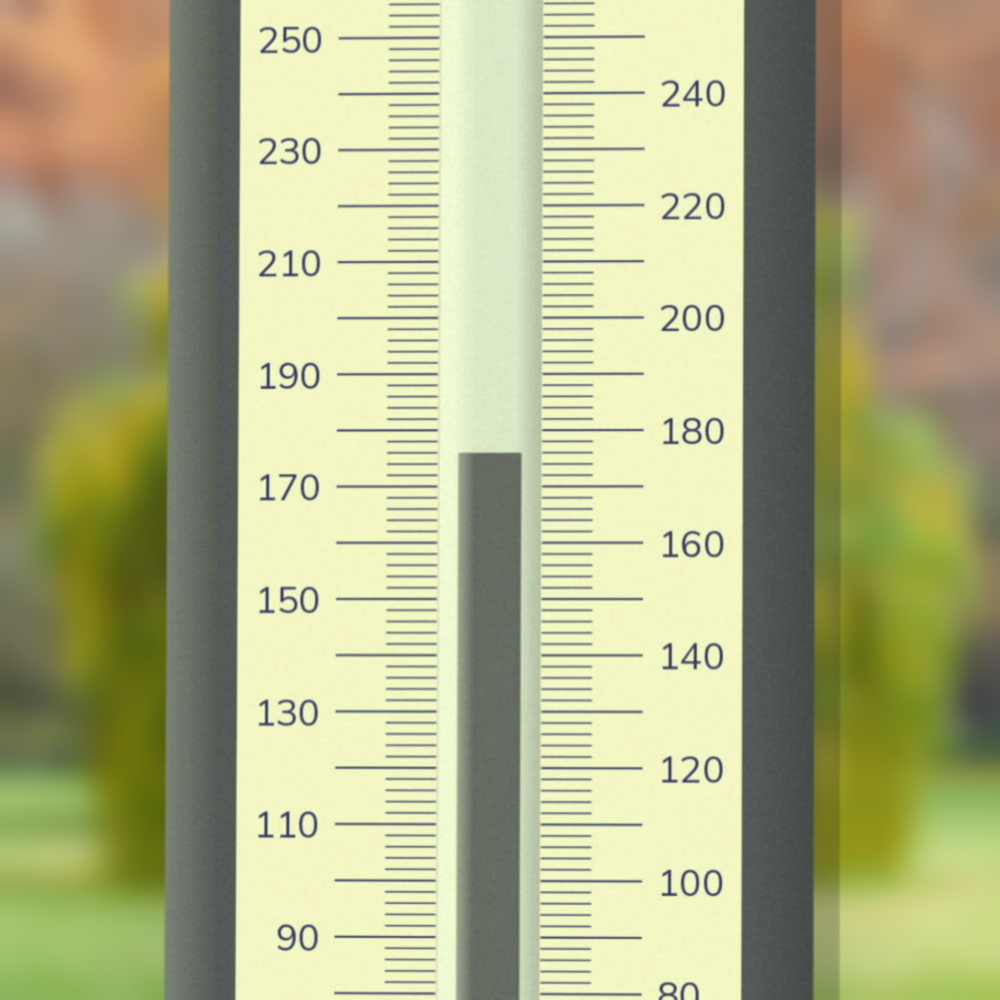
176
